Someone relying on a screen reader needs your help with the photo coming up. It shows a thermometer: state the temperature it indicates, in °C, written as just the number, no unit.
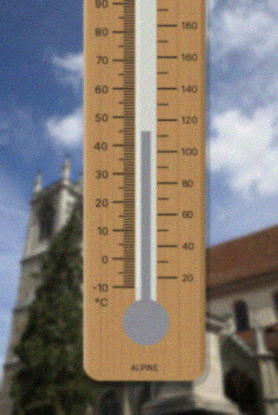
45
